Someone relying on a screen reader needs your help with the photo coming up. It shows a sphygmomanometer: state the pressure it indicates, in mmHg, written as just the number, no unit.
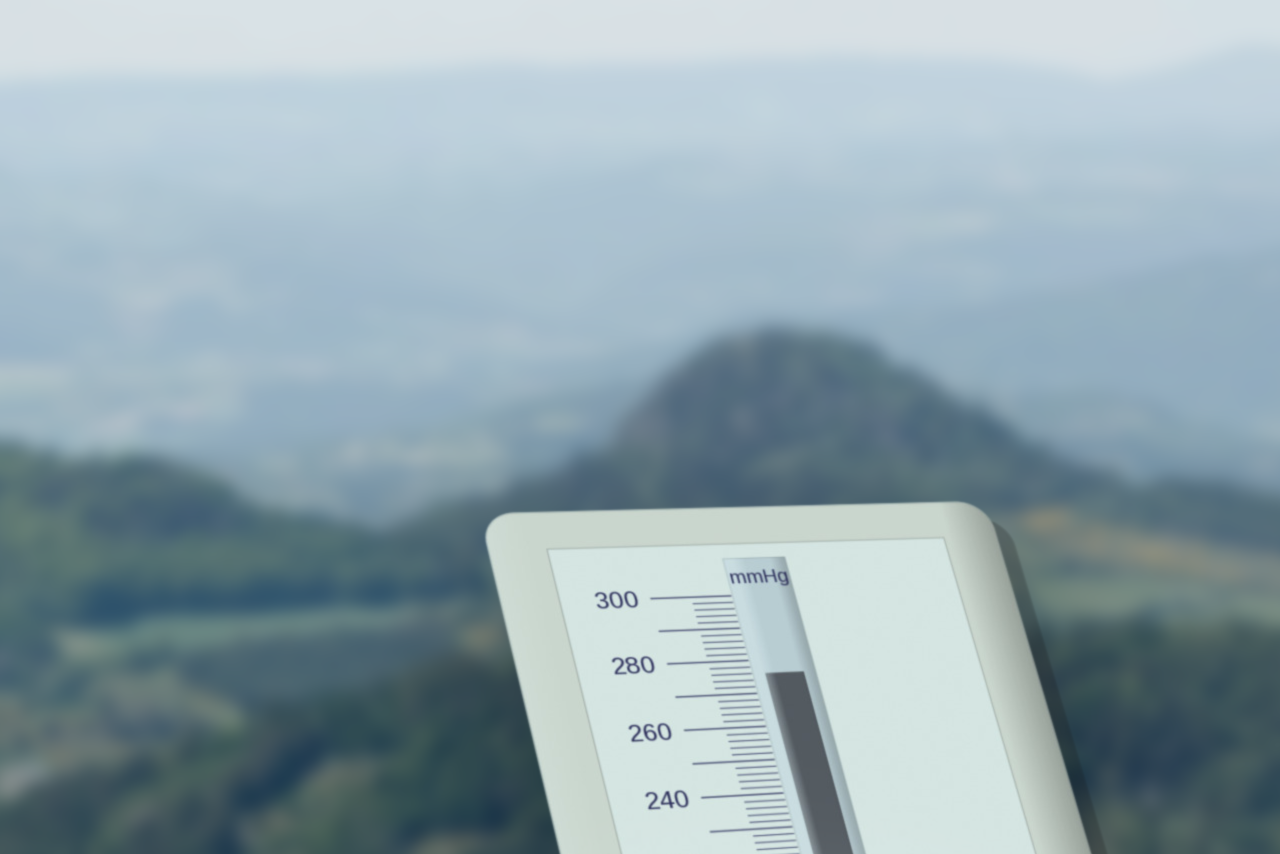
276
